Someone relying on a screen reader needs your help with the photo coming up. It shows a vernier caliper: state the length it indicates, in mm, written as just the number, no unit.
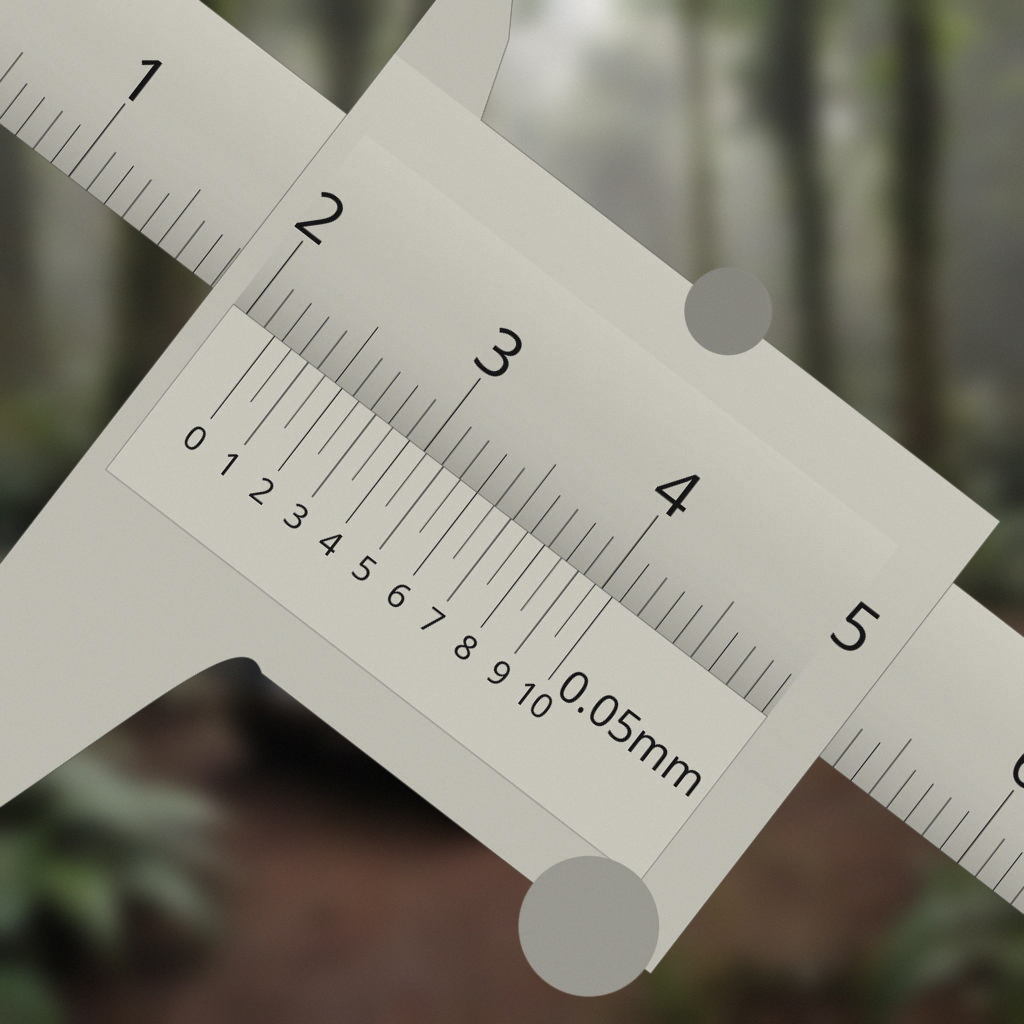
21.6
